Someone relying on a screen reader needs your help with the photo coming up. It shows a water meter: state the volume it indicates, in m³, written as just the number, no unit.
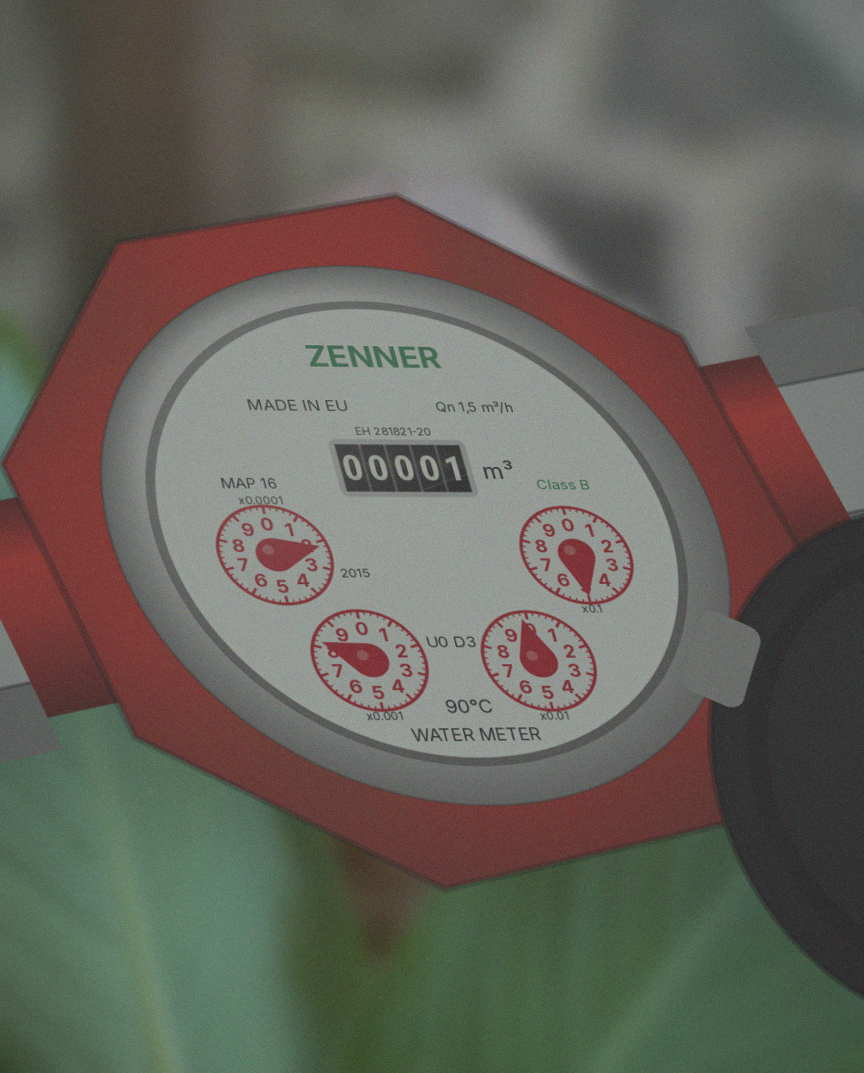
1.4982
